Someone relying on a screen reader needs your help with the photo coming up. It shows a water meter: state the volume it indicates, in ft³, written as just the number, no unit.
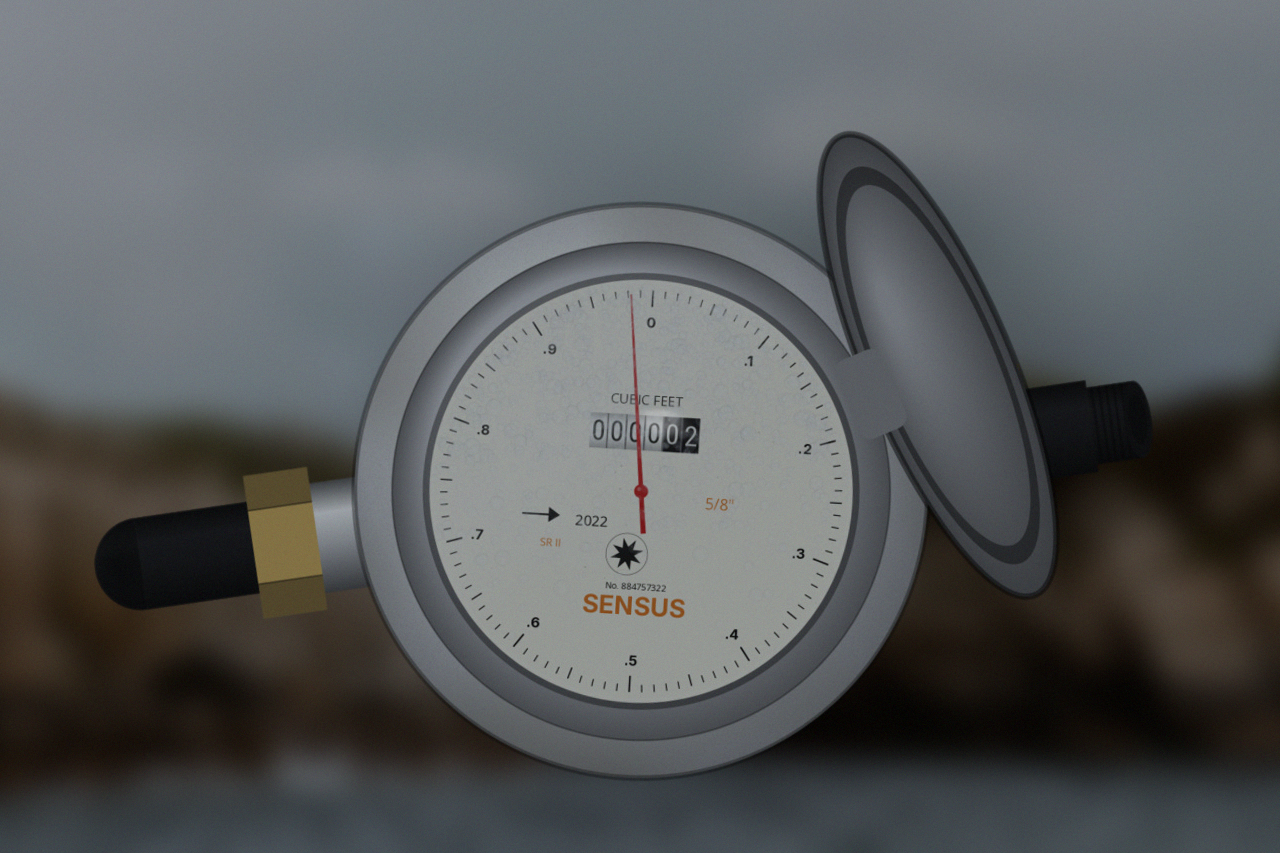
1.98
